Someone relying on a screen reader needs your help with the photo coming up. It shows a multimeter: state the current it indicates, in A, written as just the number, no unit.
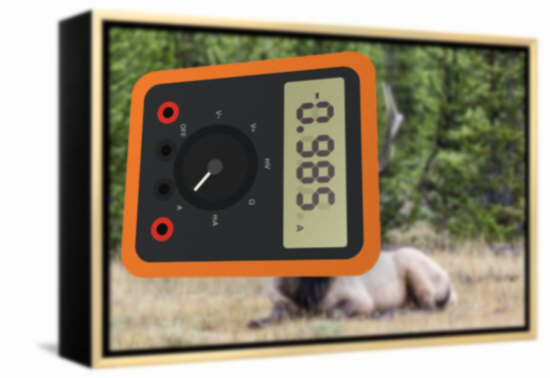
-0.985
